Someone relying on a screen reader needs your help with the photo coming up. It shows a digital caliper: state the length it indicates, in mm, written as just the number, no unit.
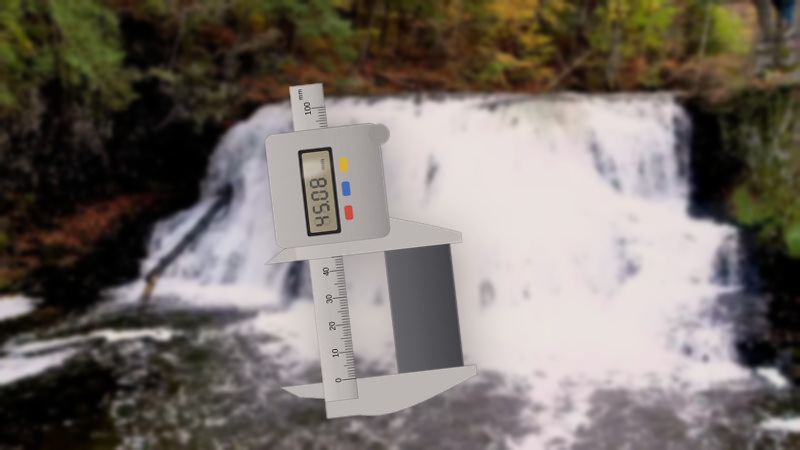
45.08
